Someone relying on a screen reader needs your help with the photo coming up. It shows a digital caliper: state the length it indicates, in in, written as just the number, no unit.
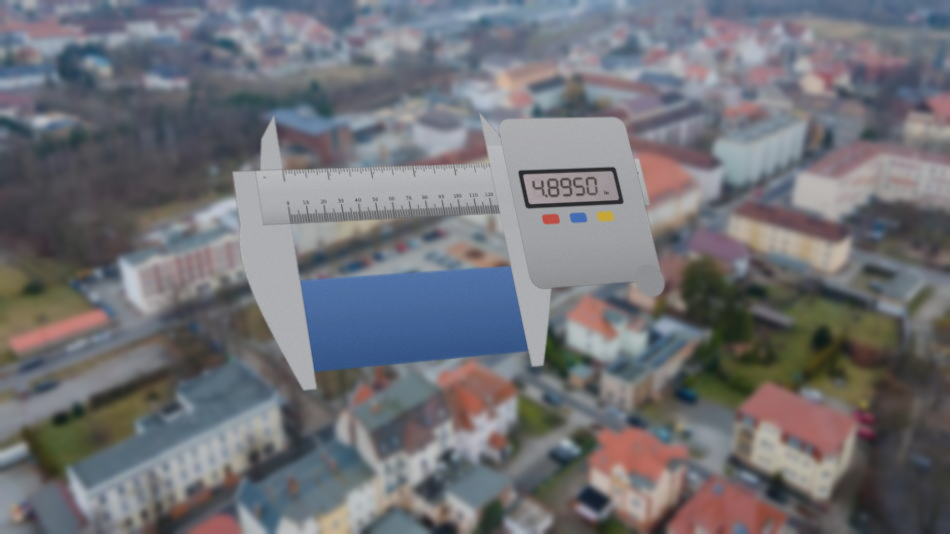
4.8950
